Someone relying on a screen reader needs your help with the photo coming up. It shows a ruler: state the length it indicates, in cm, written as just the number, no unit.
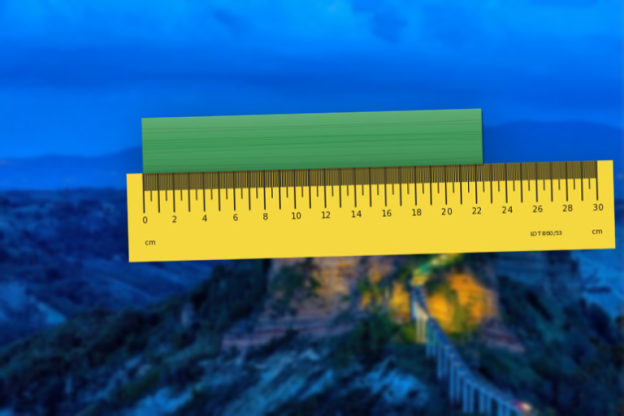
22.5
